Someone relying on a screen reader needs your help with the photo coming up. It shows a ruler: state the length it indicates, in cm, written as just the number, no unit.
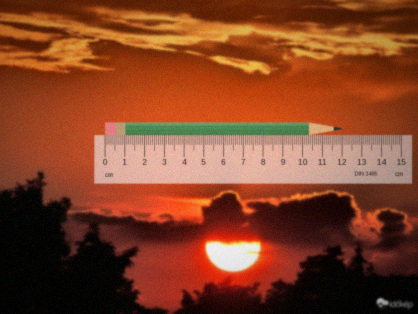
12
